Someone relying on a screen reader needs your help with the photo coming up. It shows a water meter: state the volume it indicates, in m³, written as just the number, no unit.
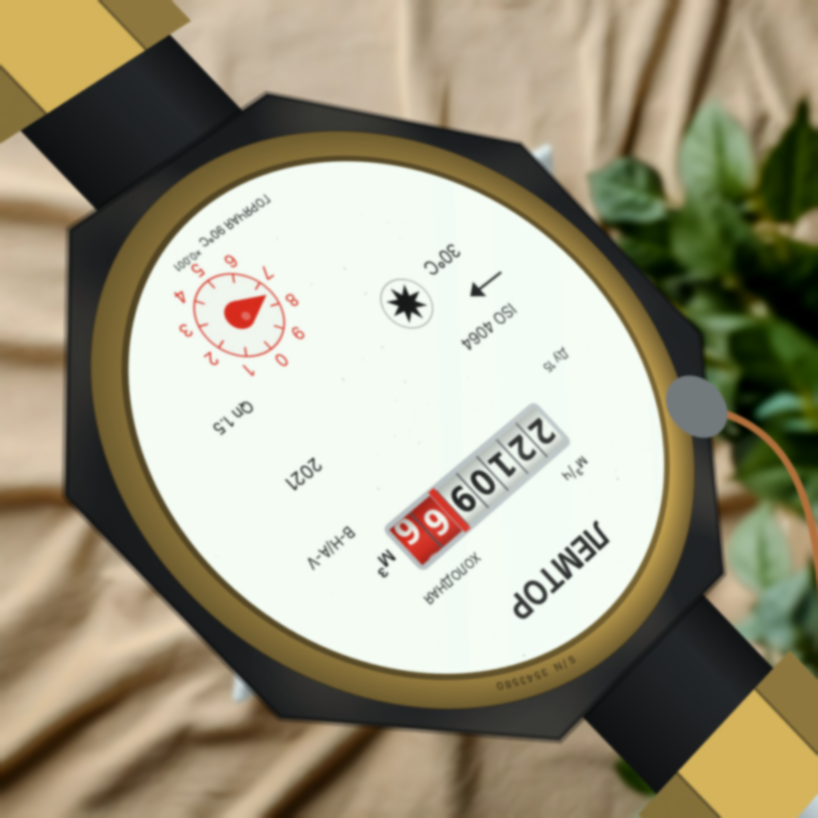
22109.657
